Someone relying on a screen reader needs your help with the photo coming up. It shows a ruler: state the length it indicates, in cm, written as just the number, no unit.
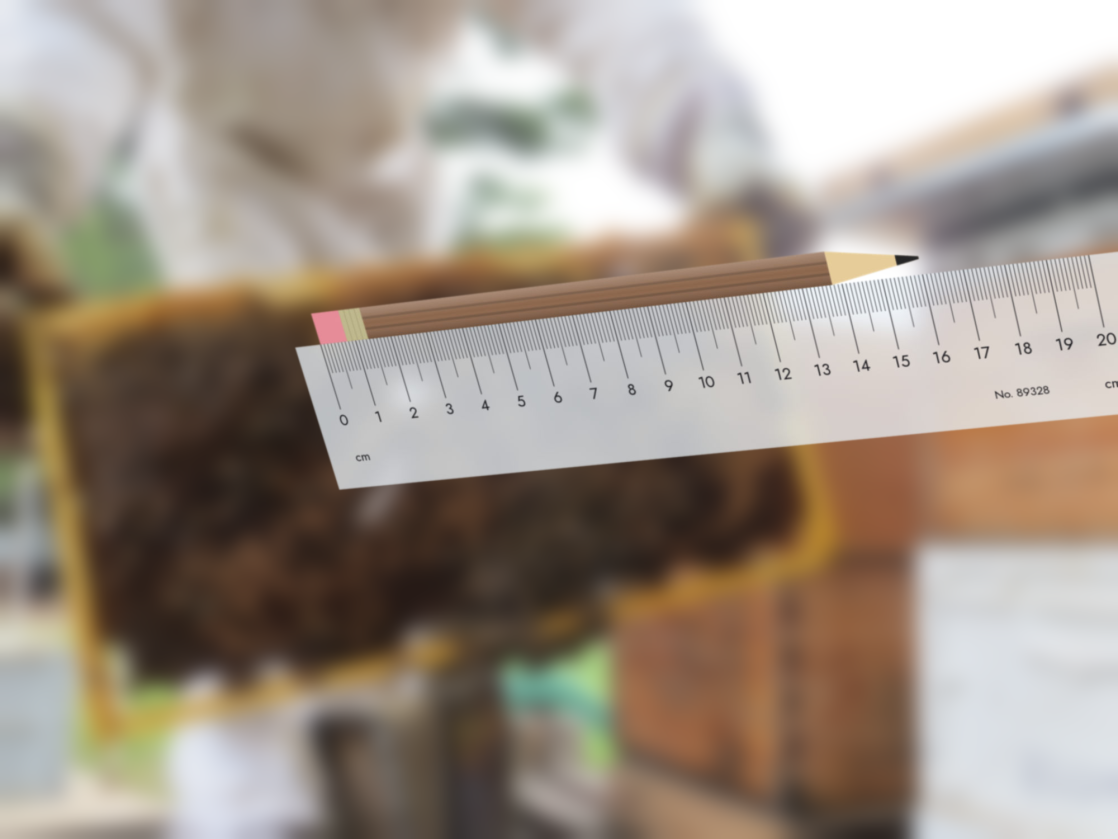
16
